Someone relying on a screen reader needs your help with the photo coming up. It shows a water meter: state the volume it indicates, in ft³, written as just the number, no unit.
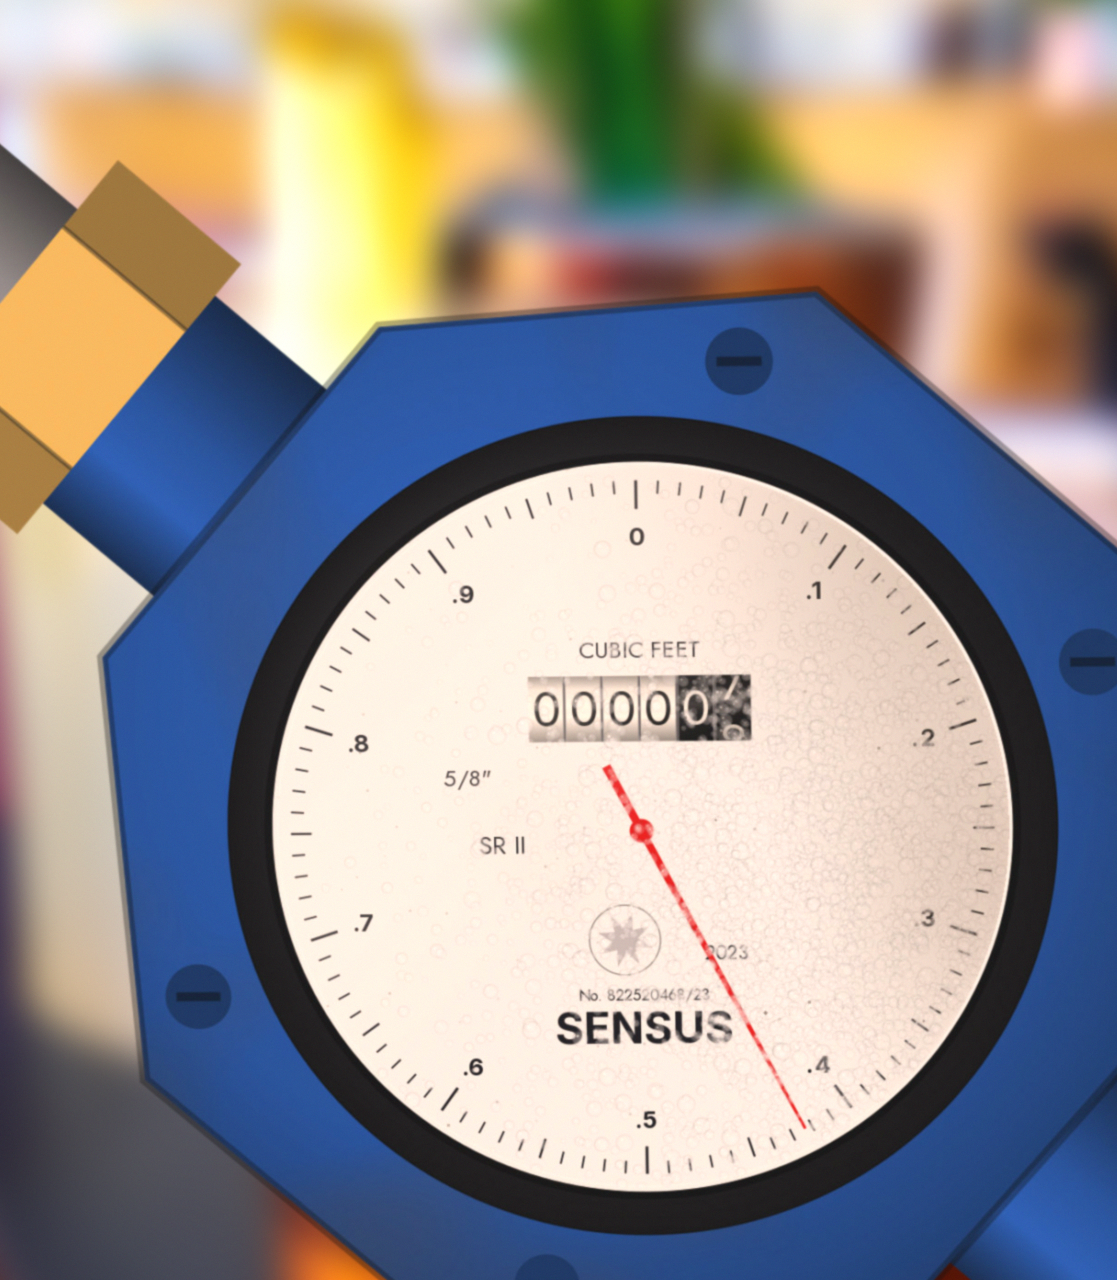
7.42
